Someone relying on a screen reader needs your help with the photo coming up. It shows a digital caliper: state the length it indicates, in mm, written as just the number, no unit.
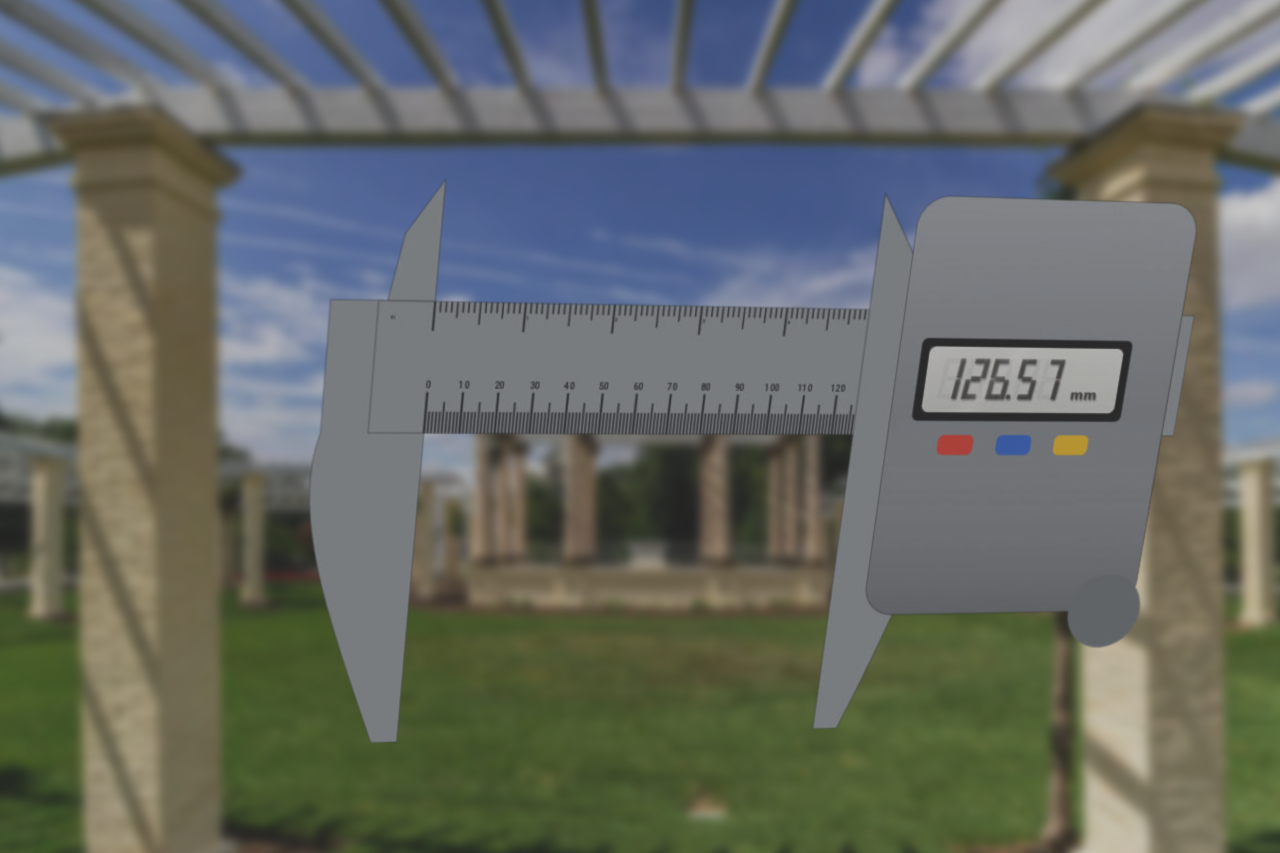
126.57
